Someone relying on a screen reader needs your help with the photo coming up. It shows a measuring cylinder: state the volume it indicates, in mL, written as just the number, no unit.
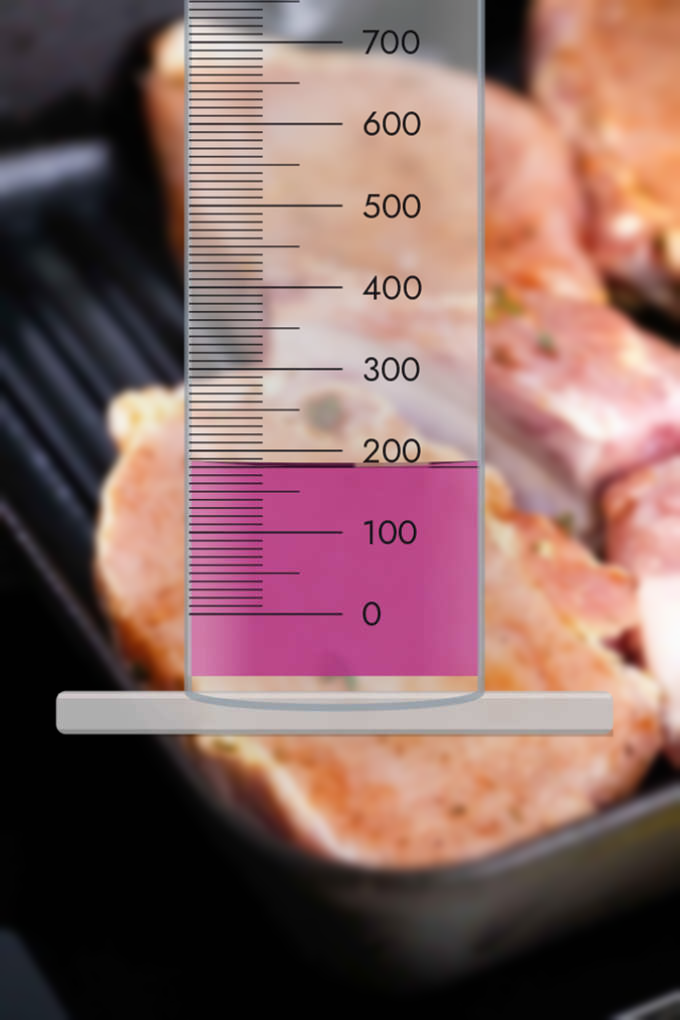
180
